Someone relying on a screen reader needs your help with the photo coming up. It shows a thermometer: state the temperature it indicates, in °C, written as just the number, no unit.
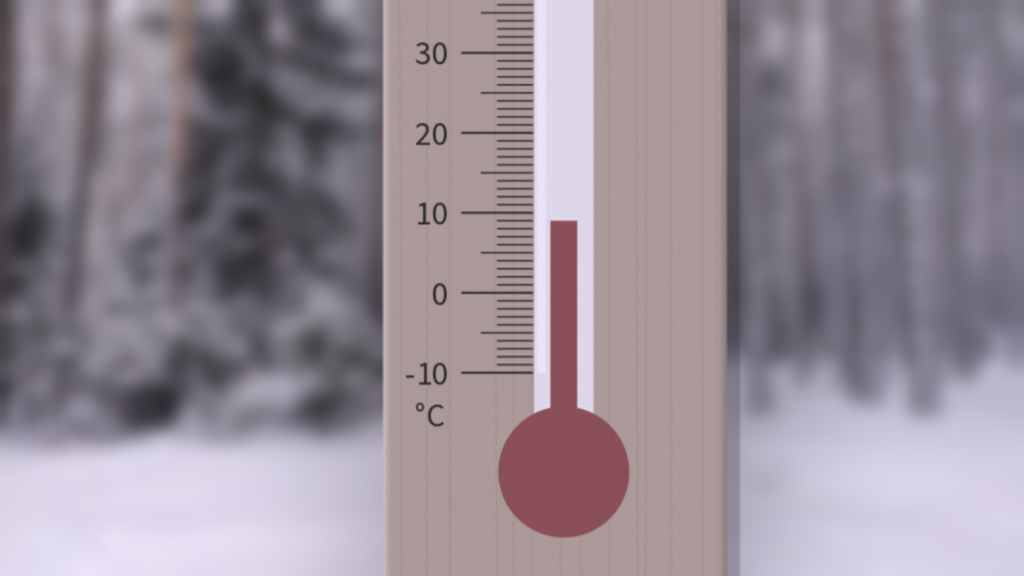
9
